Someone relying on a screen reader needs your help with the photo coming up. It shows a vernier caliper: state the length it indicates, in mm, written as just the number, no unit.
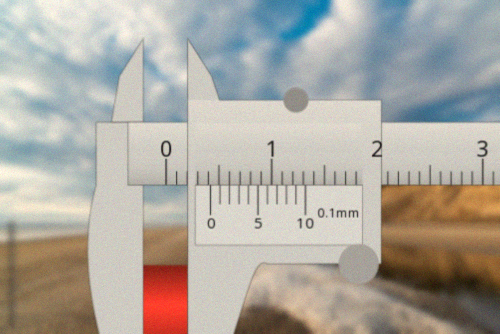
4.2
